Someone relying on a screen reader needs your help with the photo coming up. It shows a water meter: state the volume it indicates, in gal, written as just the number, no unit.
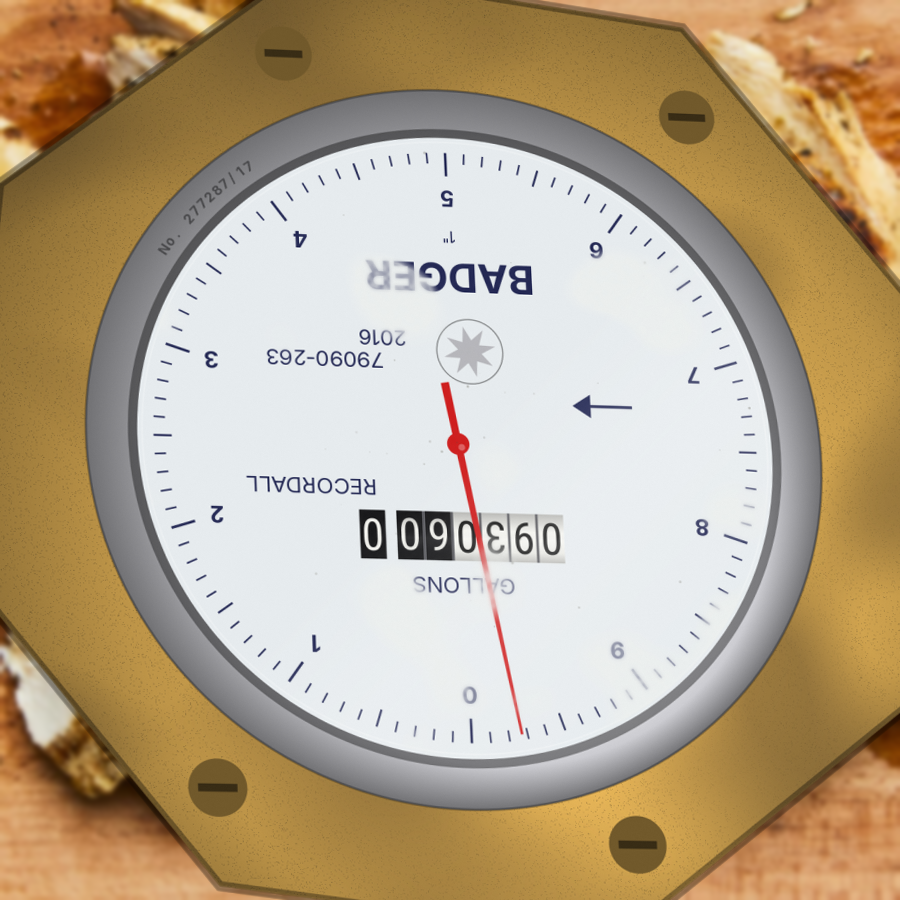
930599.7
